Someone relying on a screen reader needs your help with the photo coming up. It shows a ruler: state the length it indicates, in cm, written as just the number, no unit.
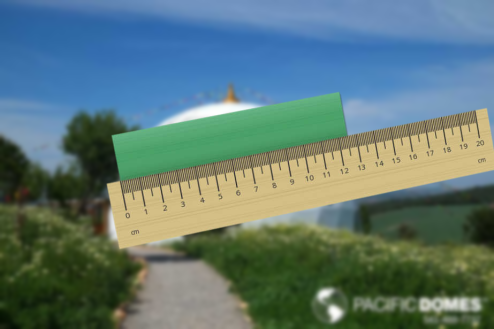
12.5
